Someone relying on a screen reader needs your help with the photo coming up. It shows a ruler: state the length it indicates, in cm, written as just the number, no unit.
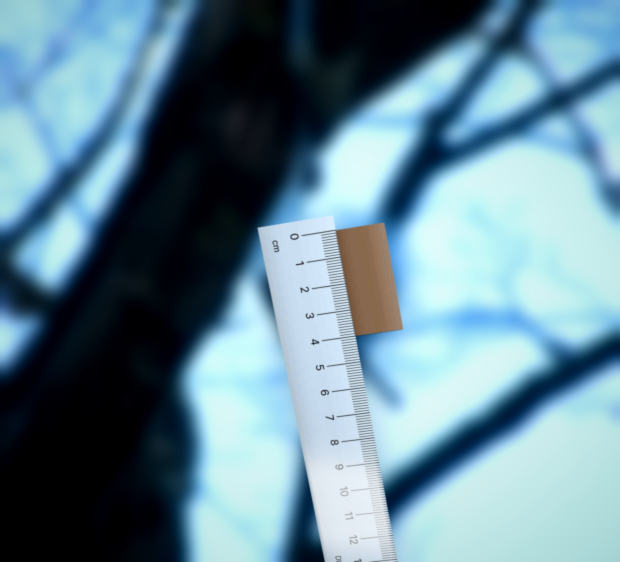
4
